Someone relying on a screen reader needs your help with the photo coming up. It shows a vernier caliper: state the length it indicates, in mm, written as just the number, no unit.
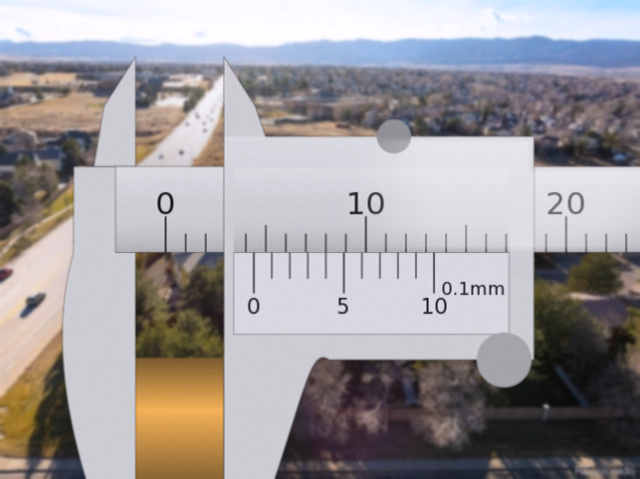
4.4
